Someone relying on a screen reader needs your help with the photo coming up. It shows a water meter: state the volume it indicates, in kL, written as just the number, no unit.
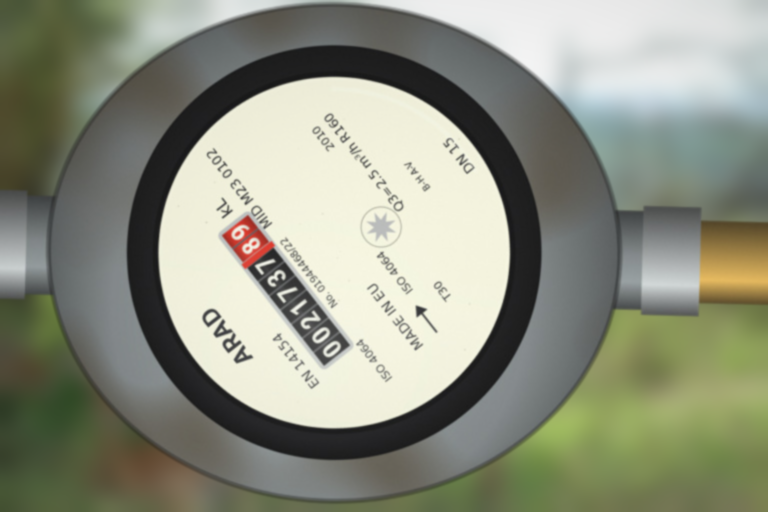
21737.89
